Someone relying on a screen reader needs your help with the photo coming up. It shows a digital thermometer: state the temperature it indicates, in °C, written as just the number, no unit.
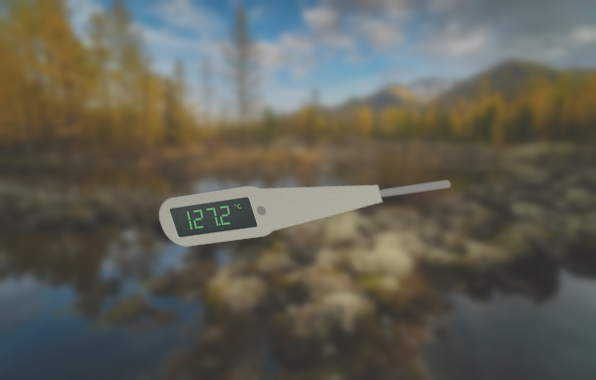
127.2
